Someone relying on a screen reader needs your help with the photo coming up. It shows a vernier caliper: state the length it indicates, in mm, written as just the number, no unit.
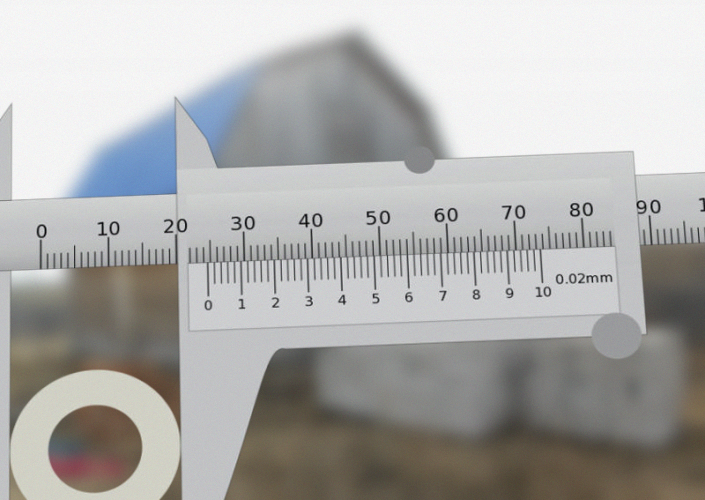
24.6
